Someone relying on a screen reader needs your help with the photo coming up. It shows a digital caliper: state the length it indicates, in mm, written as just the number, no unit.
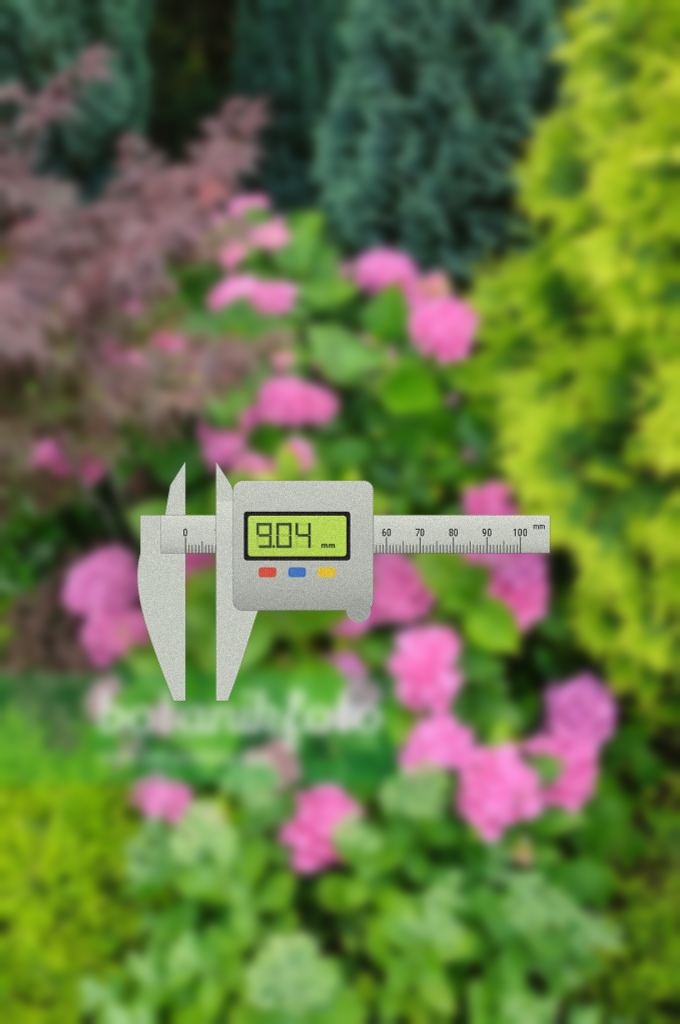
9.04
